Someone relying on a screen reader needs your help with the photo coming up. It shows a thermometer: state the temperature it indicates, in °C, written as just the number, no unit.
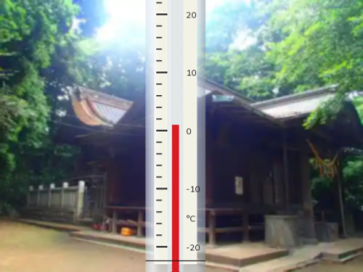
1
